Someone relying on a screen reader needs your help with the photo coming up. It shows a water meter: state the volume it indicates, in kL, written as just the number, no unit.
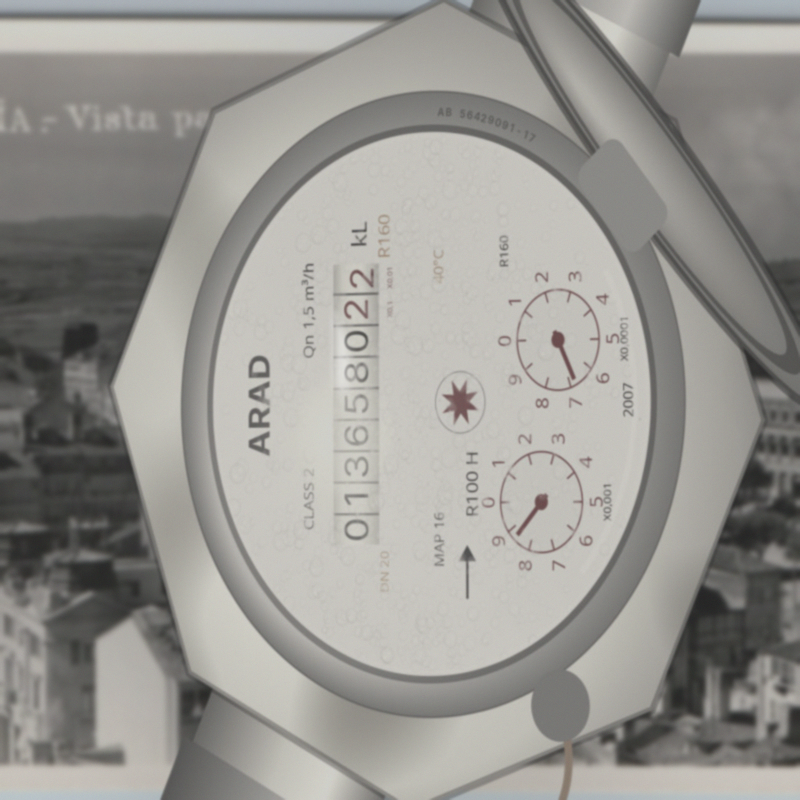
136580.2186
